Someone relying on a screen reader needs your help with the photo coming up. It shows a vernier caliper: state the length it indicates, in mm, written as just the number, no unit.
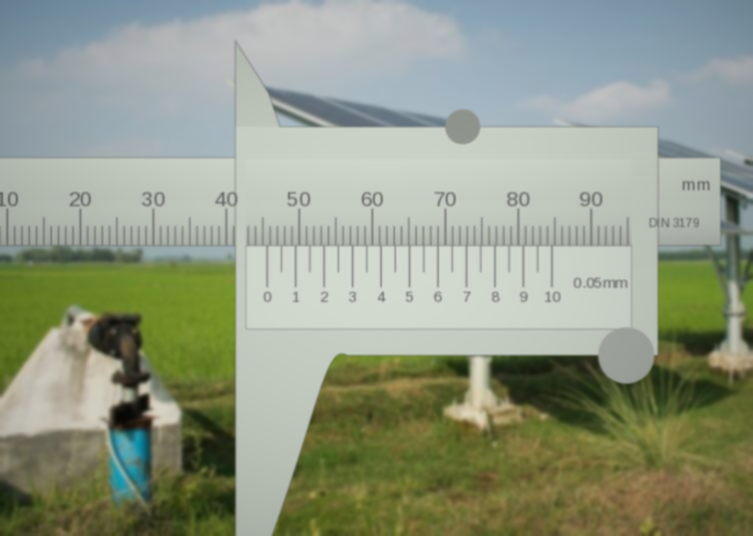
45.6
